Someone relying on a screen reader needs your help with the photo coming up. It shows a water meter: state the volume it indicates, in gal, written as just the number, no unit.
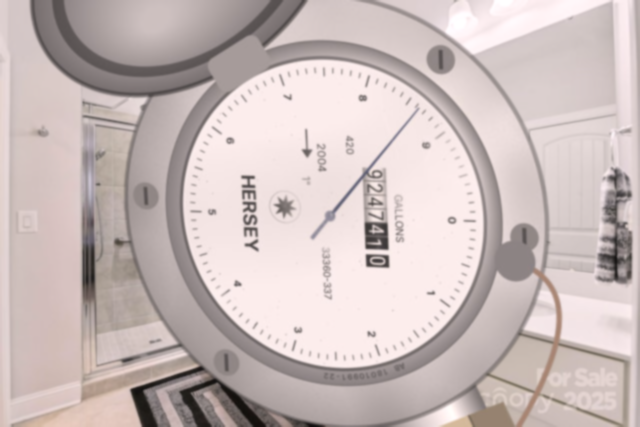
9247408.6
